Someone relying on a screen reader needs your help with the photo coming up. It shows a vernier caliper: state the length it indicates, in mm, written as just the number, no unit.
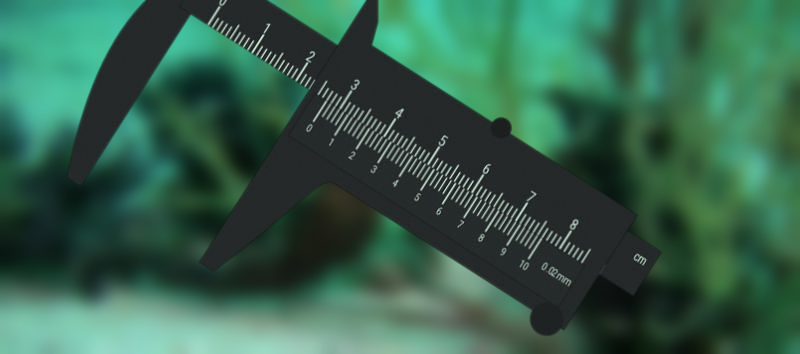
27.0
